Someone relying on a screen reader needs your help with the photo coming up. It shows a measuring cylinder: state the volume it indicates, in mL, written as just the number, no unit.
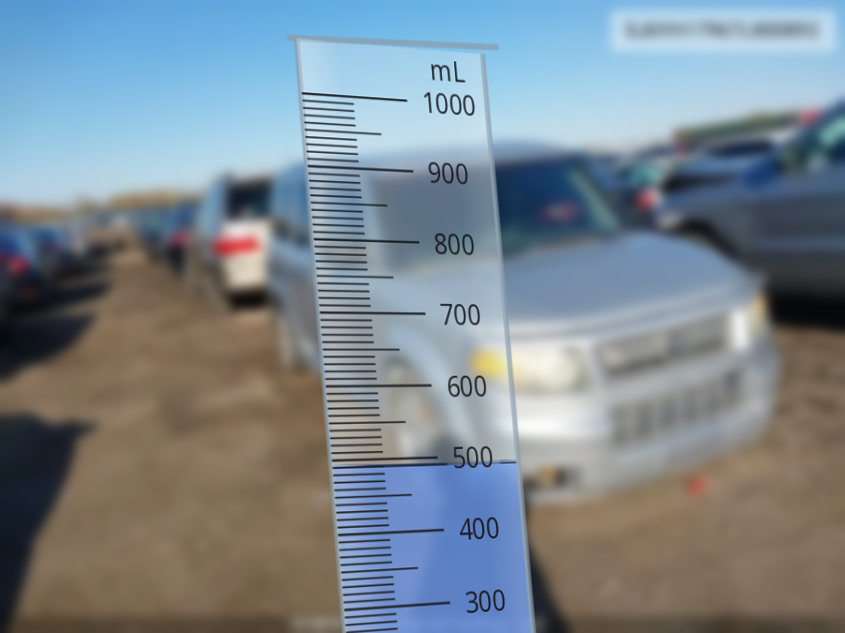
490
